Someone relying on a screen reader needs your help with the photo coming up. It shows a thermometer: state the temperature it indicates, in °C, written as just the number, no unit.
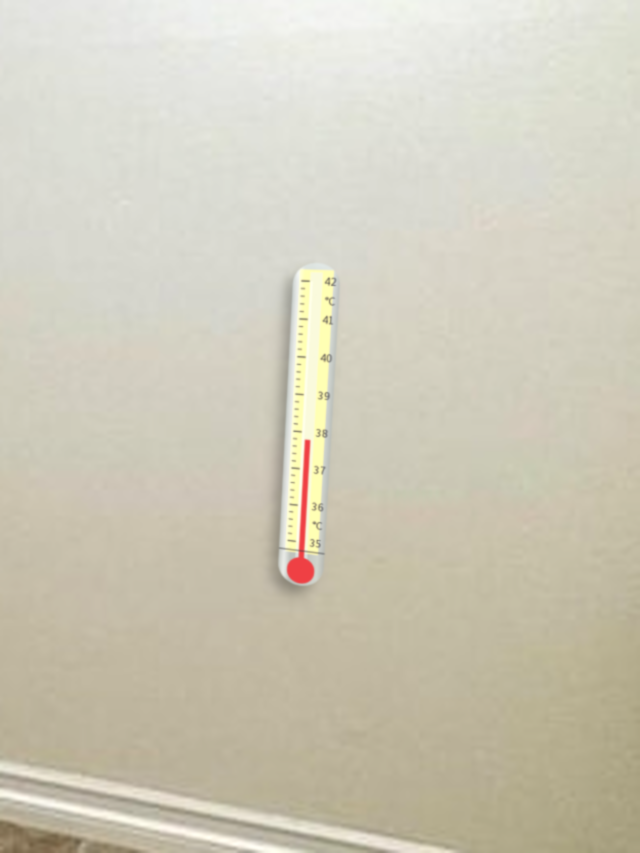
37.8
